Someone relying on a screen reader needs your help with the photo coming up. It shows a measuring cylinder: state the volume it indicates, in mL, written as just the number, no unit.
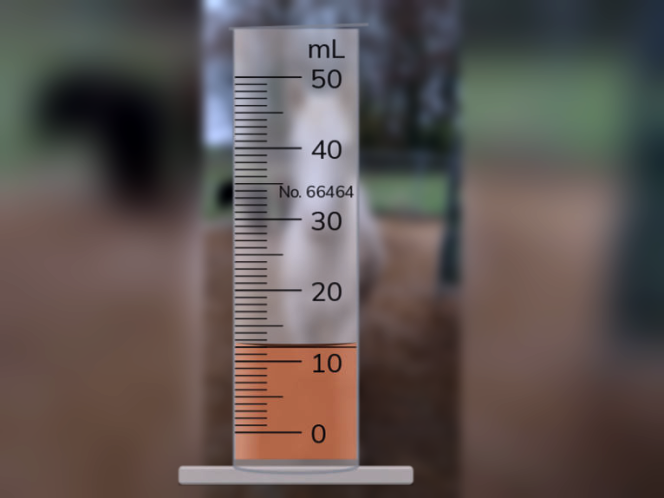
12
